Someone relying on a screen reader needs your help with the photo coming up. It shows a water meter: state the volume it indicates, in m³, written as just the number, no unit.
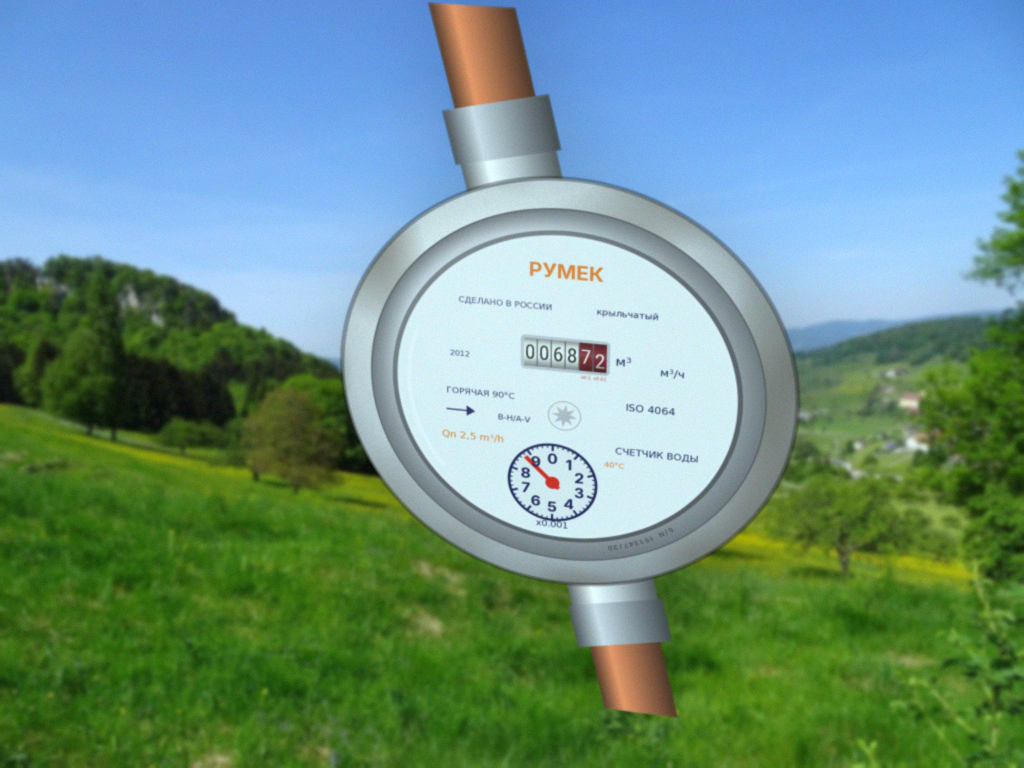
68.718
